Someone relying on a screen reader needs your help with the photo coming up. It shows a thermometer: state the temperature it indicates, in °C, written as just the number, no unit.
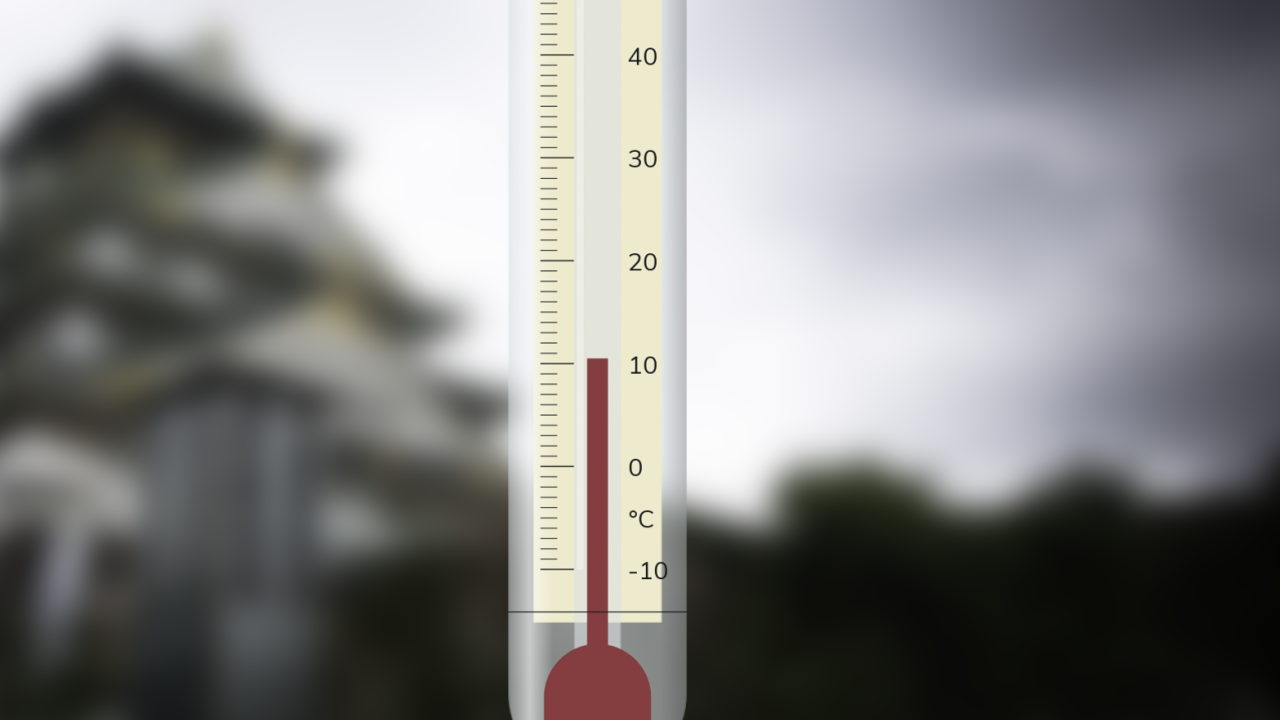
10.5
